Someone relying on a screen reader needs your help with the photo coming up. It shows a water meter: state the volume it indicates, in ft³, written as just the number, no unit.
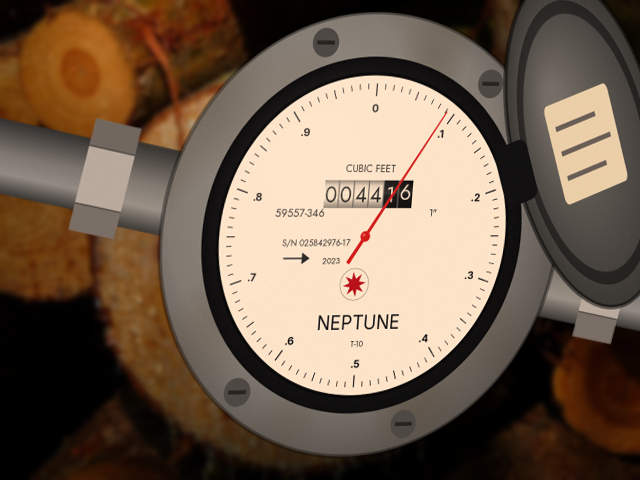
4416.09
